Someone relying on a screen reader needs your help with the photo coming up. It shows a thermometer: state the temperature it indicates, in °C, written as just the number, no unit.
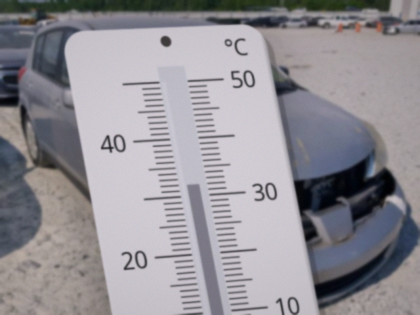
32
